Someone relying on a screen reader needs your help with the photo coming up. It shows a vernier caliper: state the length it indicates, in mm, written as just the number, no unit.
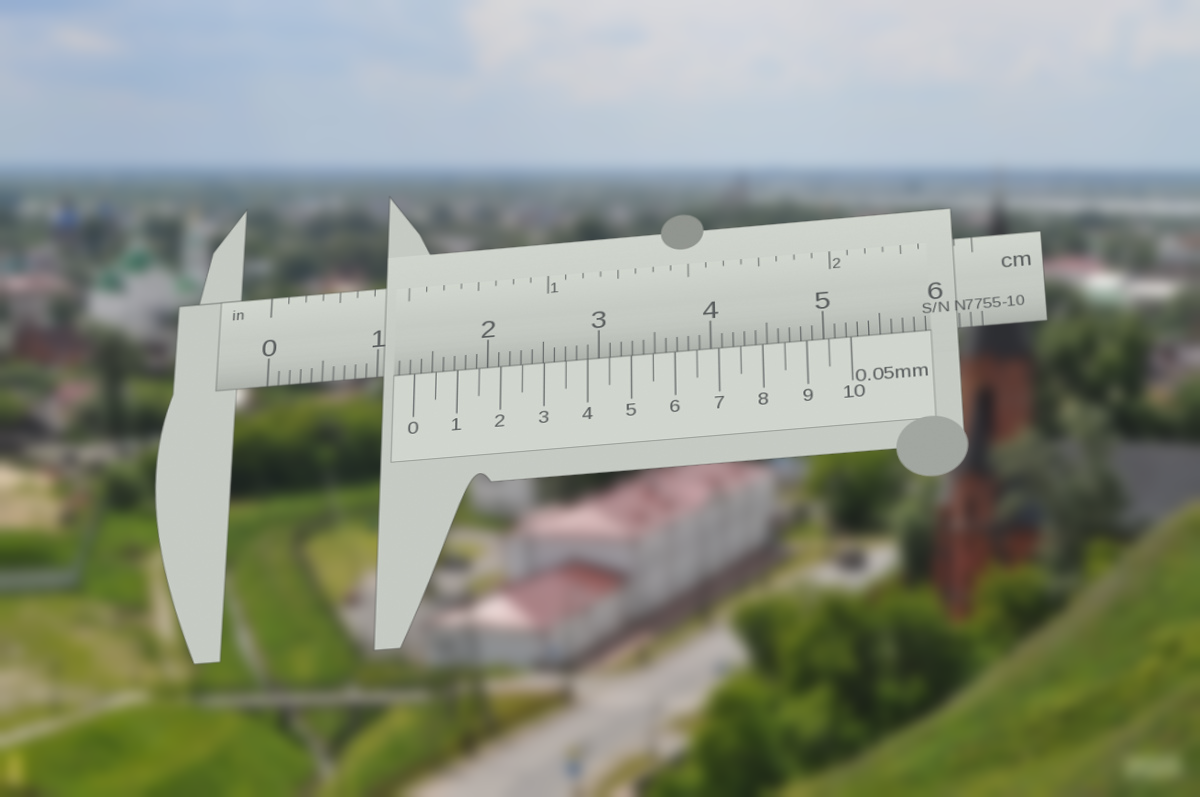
13.4
